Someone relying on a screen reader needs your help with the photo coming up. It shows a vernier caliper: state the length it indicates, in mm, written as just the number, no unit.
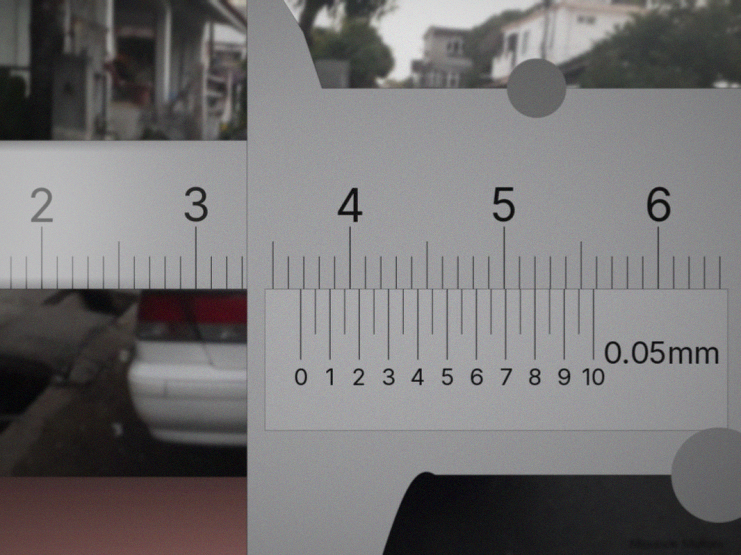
36.8
